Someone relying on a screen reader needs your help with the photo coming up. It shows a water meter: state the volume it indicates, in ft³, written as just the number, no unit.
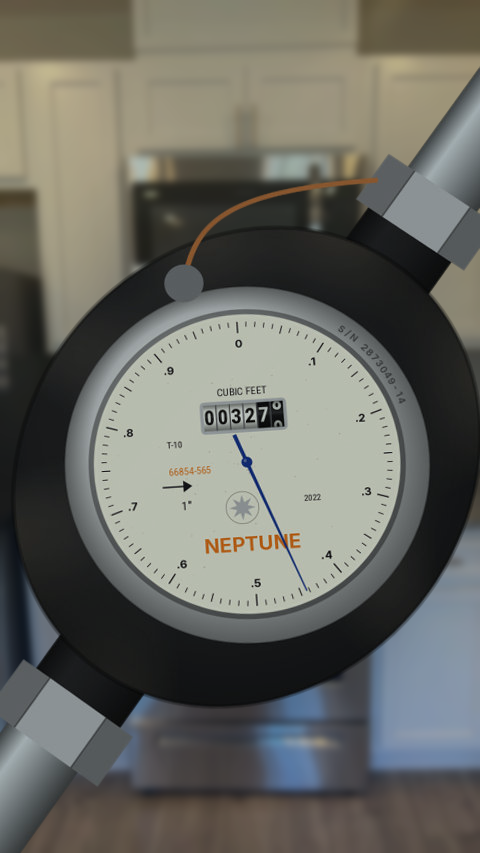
3278.44
